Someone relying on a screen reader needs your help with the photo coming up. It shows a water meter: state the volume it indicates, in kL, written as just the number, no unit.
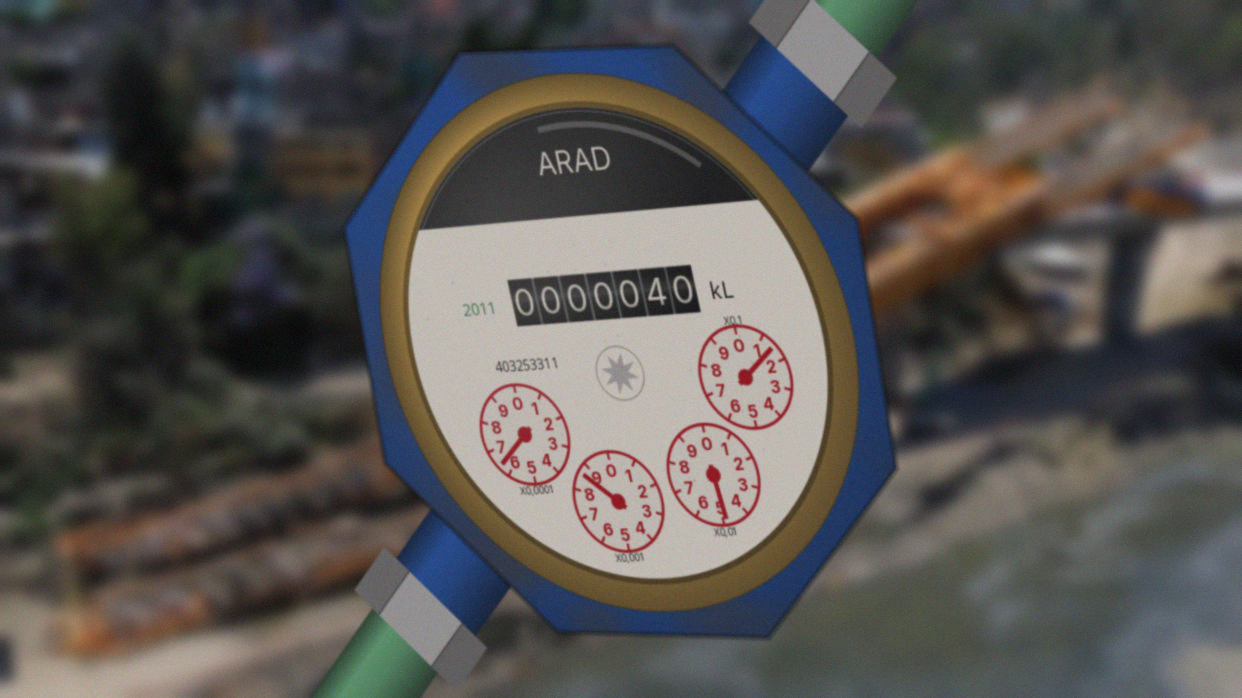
40.1486
